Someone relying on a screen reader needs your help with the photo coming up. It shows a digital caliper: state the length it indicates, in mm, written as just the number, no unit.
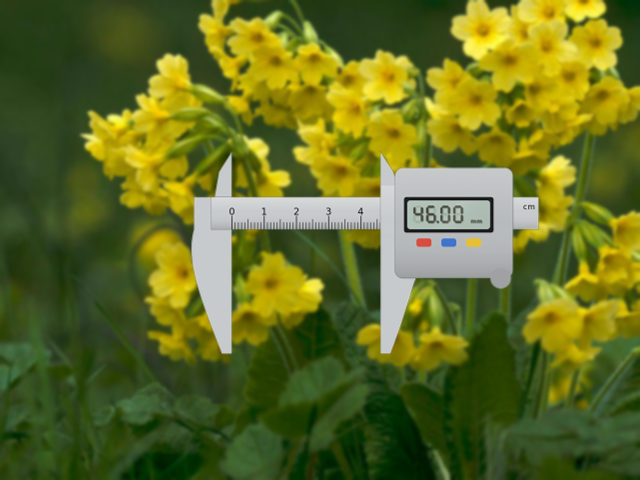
46.00
